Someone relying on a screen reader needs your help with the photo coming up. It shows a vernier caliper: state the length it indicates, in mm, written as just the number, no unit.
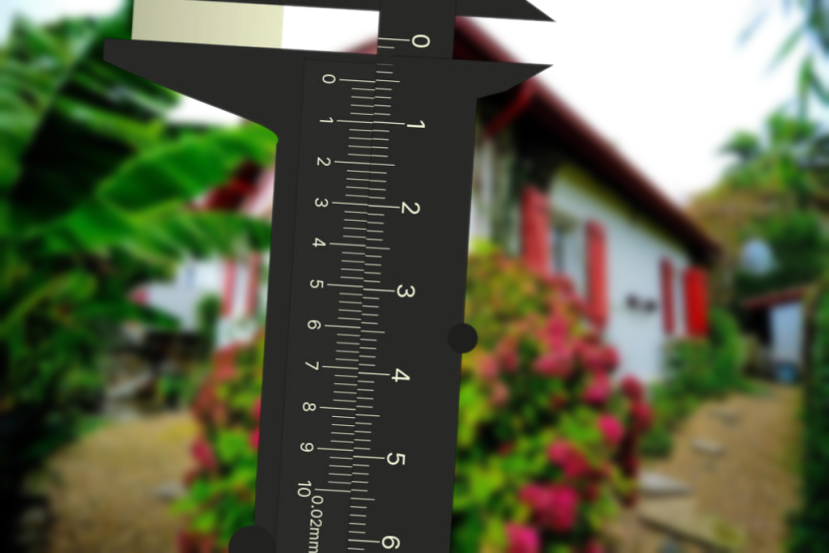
5.2
